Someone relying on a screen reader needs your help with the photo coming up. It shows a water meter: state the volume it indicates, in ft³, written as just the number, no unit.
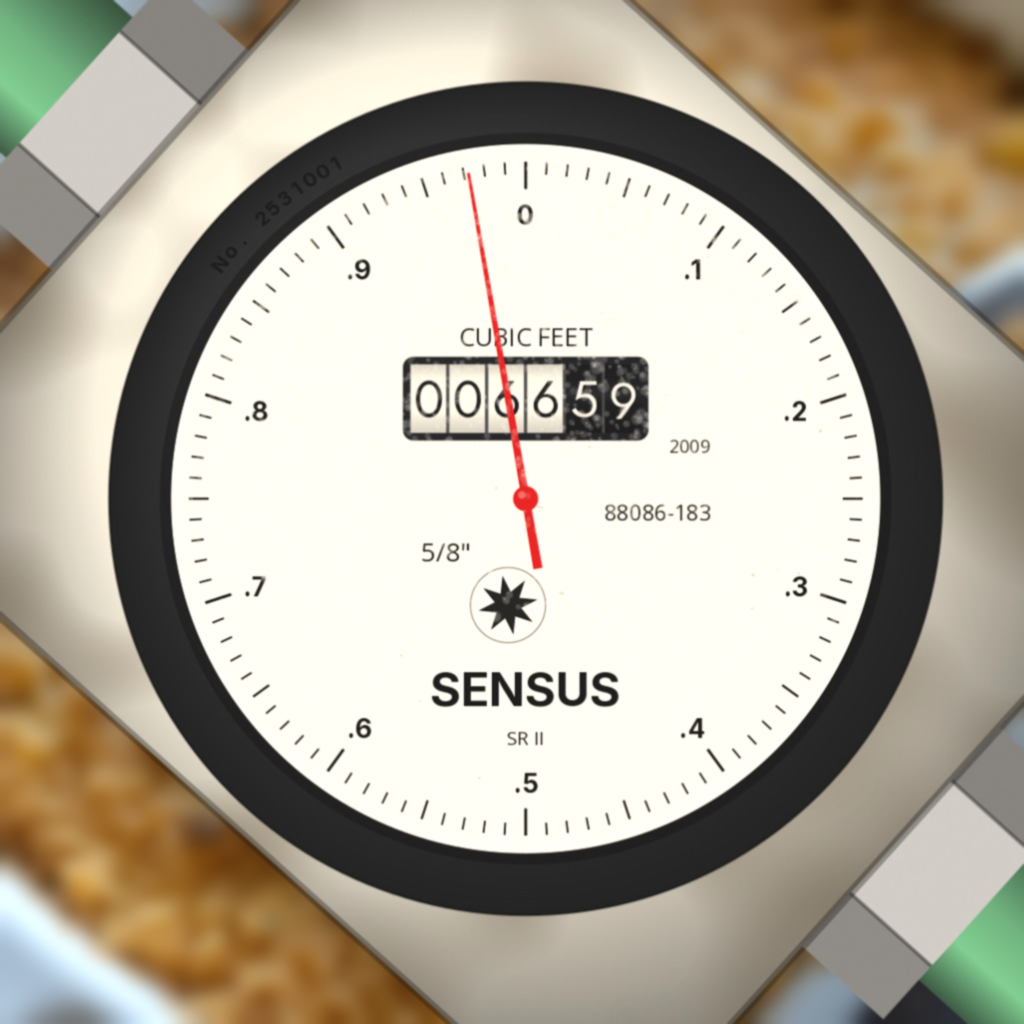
6658.97
